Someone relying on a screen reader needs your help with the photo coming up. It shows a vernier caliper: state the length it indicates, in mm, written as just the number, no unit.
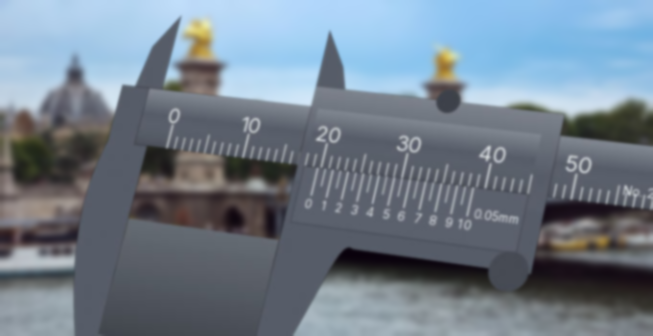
19.6
